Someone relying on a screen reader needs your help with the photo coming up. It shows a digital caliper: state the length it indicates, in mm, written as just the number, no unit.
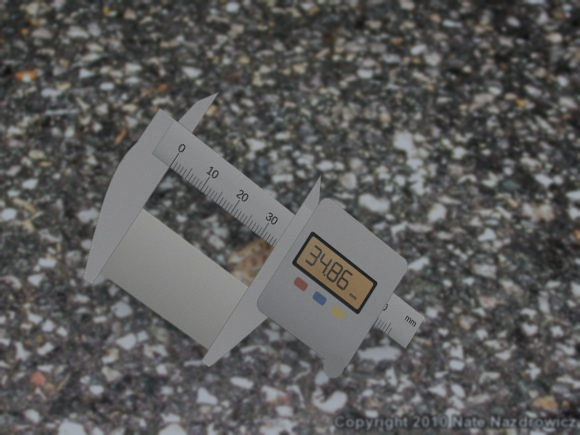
34.86
